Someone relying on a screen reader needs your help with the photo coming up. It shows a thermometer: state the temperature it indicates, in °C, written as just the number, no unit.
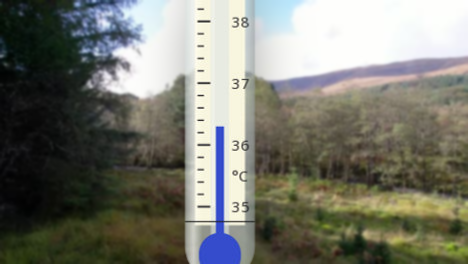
36.3
